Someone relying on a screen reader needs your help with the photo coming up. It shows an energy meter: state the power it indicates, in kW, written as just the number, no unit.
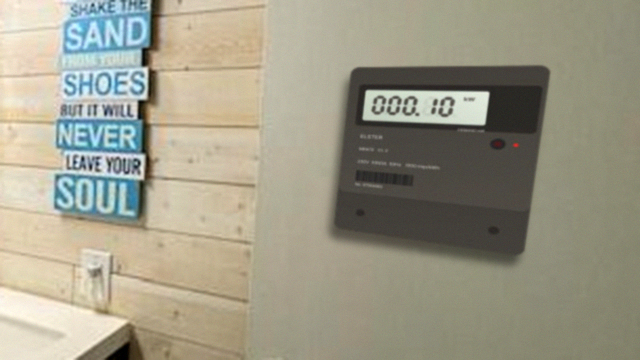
0.10
